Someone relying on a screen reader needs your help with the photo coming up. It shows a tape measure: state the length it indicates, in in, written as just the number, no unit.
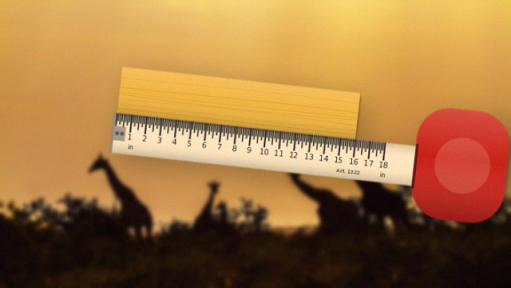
16
